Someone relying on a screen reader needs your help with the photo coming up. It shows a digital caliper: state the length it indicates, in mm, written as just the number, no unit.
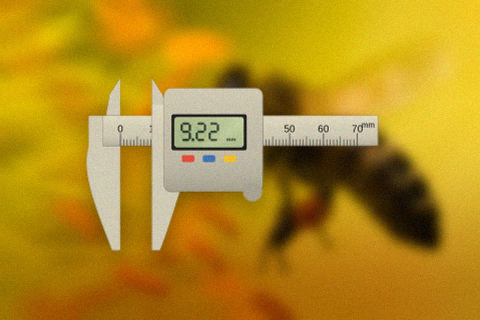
9.22
